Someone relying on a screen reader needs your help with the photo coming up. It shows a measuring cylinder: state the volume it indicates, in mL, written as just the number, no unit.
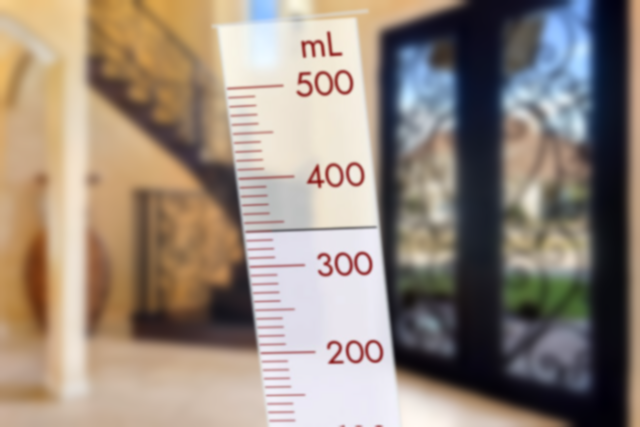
340
